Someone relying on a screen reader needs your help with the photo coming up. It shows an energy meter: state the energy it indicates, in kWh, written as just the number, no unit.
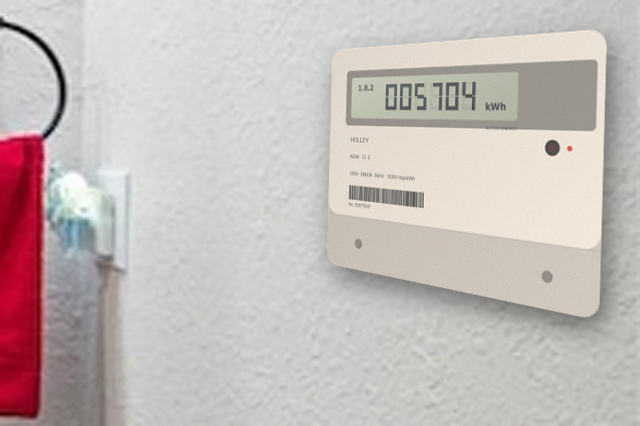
5704
